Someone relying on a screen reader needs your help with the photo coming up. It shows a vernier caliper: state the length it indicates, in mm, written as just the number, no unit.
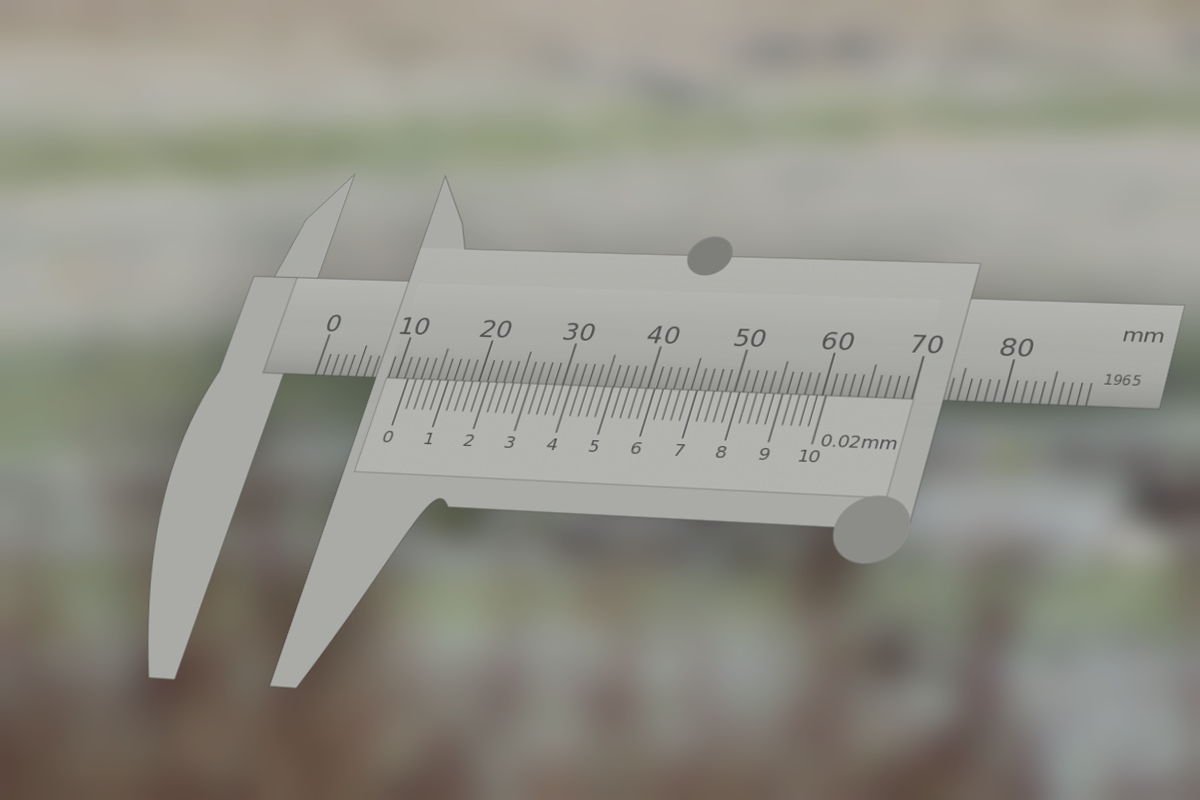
11.4
